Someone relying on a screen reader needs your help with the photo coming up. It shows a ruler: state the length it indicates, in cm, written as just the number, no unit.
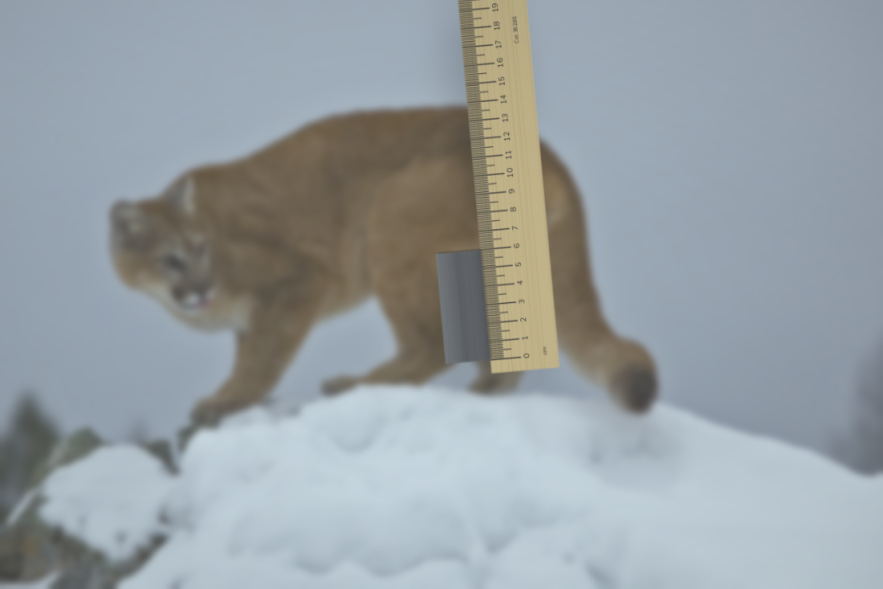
6
